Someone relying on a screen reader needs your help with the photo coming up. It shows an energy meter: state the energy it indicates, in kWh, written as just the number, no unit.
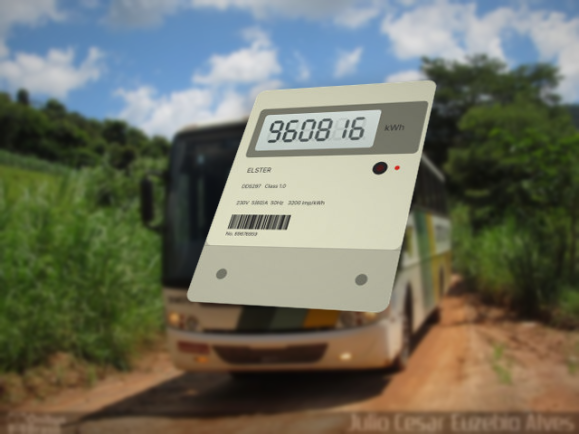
960816
